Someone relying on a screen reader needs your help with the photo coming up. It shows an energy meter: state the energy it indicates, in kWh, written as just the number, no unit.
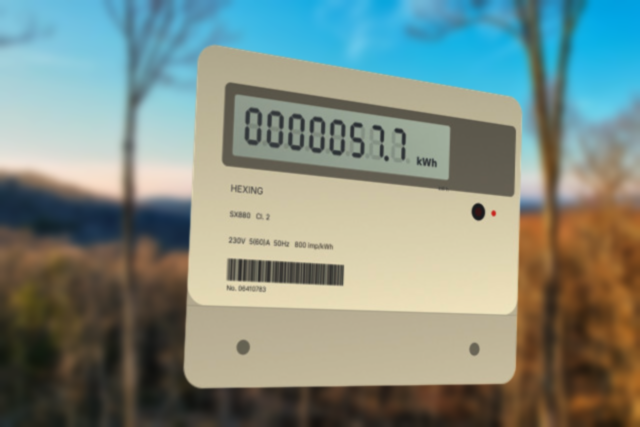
57.7
